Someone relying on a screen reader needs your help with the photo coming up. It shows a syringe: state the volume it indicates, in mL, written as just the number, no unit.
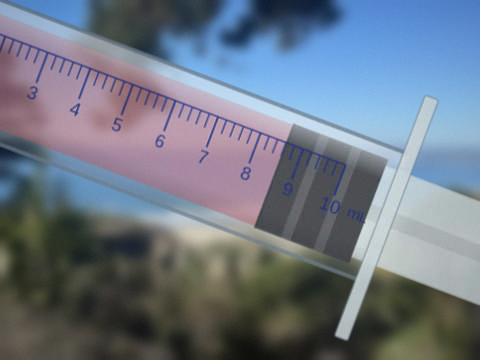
8.6
